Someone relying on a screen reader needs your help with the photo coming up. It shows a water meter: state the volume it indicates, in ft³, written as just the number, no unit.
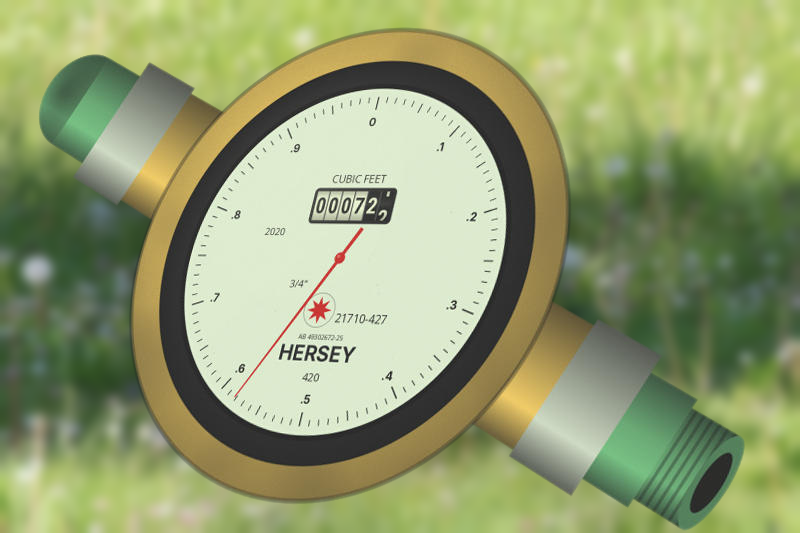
721.58
